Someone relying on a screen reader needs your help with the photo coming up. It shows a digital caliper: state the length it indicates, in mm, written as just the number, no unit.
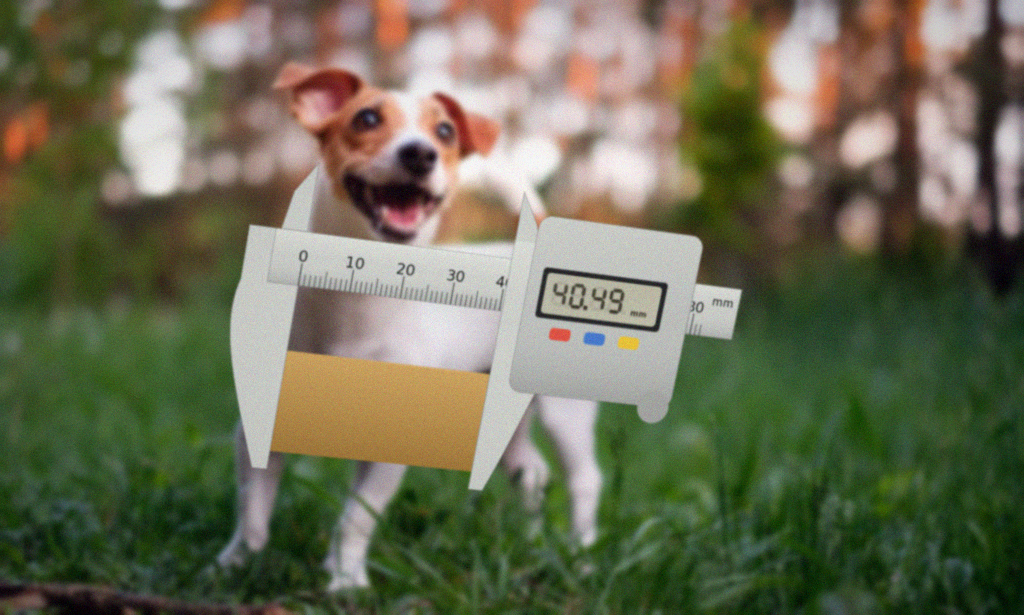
40.49
